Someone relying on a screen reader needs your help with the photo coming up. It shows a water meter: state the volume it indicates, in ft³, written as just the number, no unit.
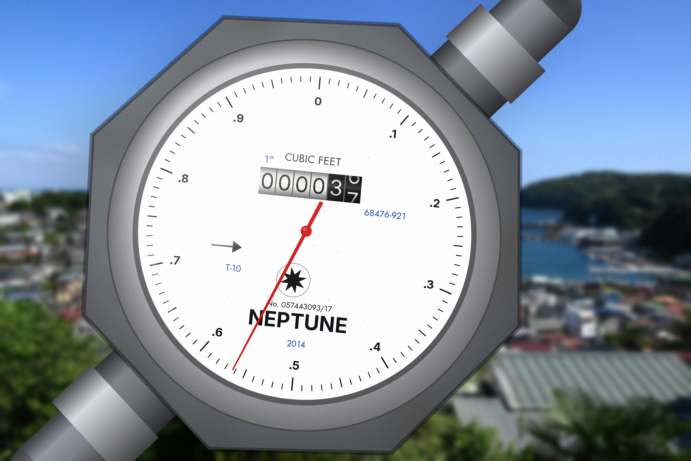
36.56
